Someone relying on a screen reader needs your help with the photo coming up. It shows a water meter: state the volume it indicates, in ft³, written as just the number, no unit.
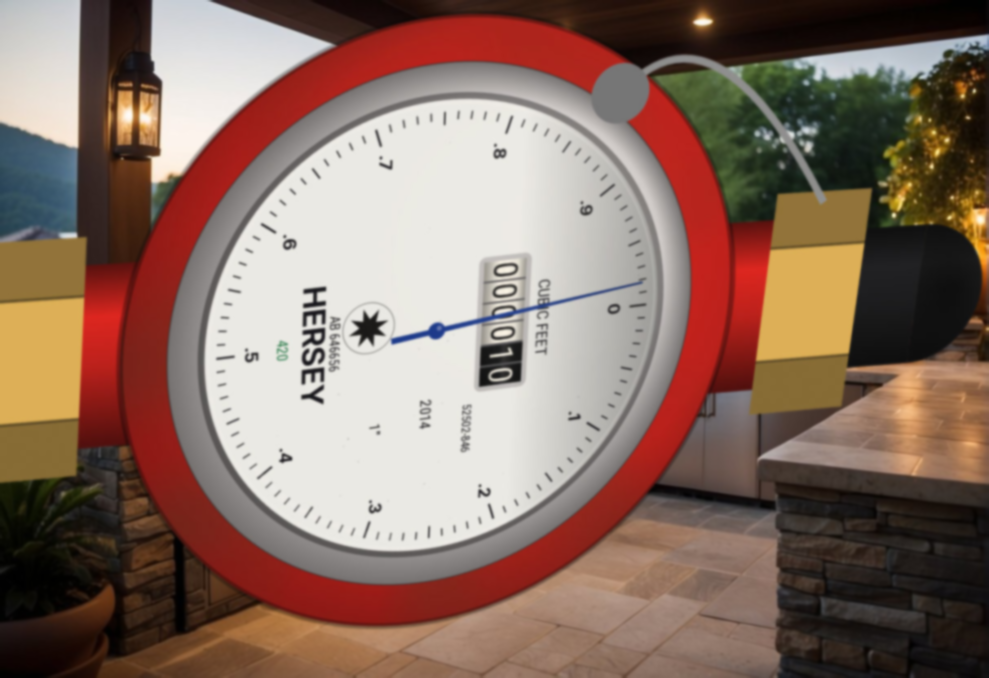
9.98
